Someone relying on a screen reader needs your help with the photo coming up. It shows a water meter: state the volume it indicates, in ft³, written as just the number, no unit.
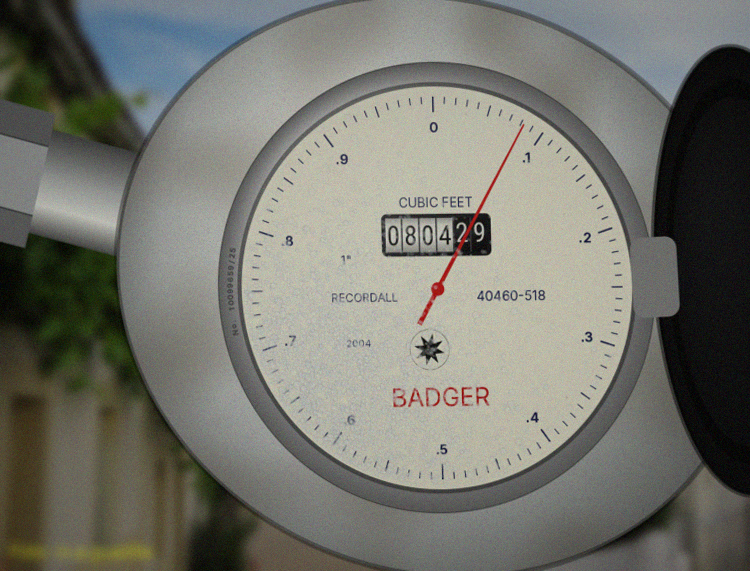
80429.08
